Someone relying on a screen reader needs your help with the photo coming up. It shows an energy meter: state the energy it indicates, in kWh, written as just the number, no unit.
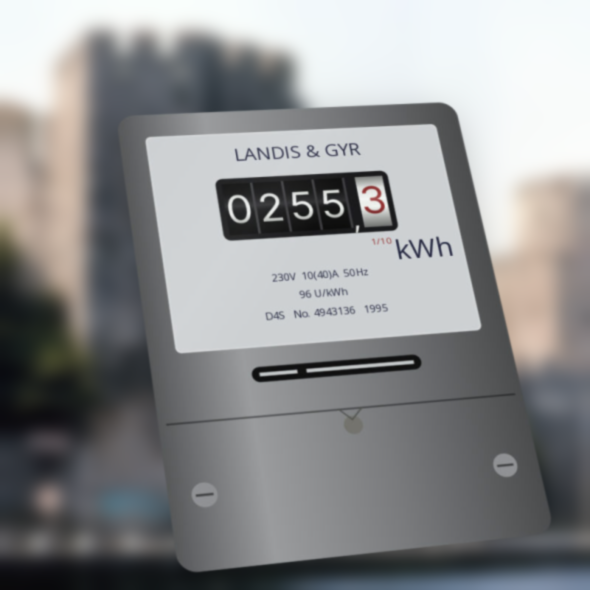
255.3
